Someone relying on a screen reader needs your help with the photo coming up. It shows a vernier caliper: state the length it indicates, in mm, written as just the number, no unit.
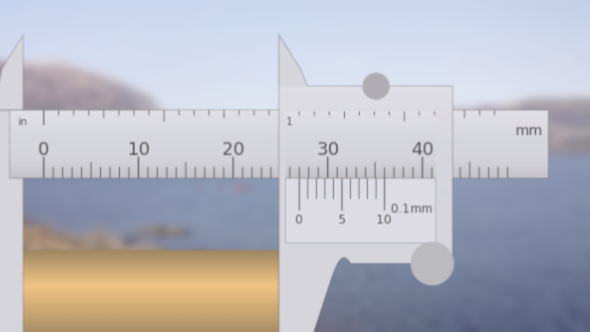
27.0
